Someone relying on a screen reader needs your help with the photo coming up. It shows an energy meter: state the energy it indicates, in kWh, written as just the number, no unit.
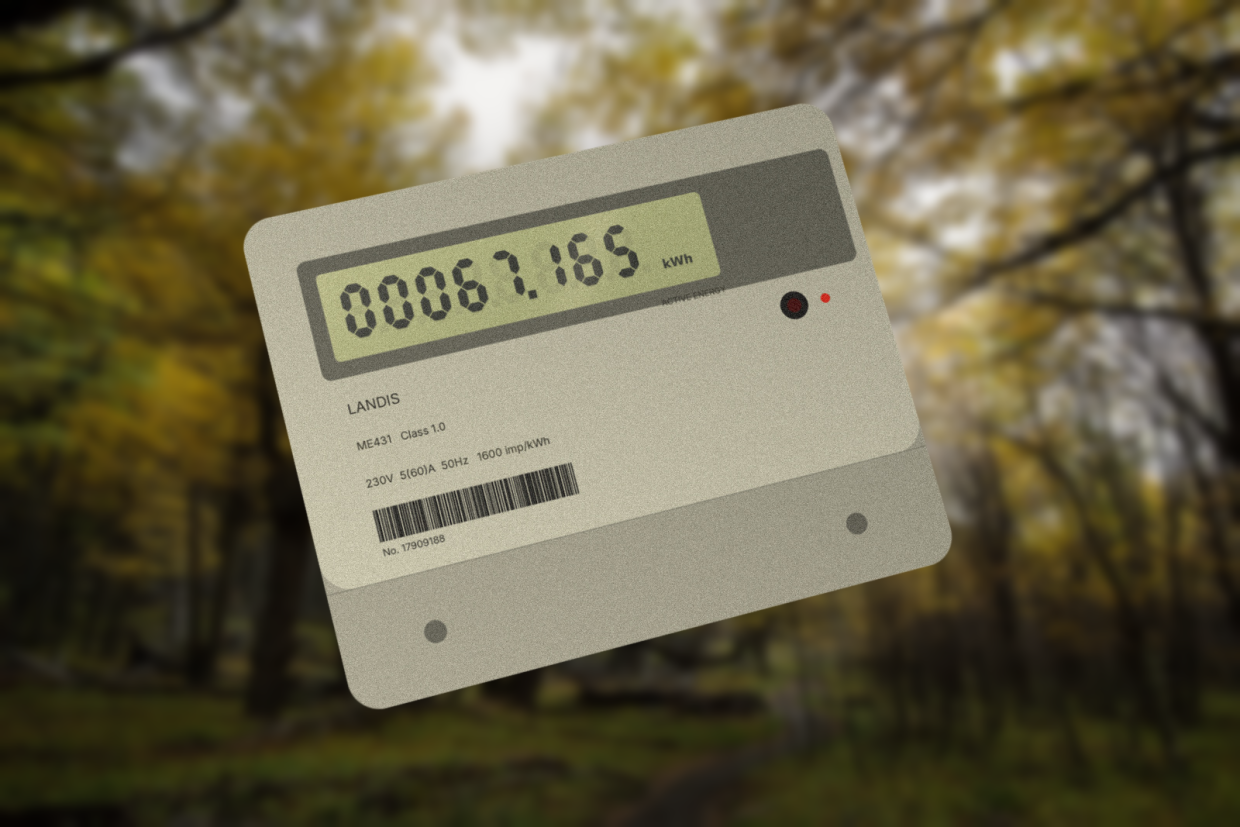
67.165
